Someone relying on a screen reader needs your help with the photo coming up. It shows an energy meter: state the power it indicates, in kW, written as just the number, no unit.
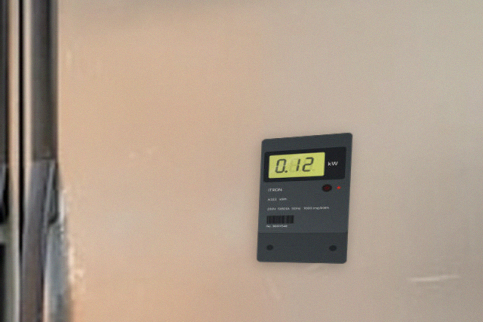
0.12
